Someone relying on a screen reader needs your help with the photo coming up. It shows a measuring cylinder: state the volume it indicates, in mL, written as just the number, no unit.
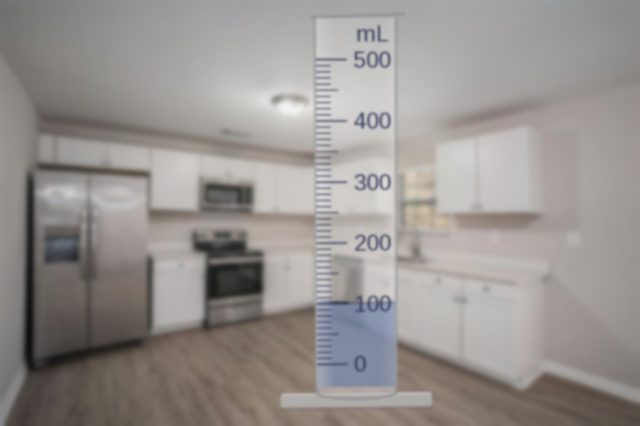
100
